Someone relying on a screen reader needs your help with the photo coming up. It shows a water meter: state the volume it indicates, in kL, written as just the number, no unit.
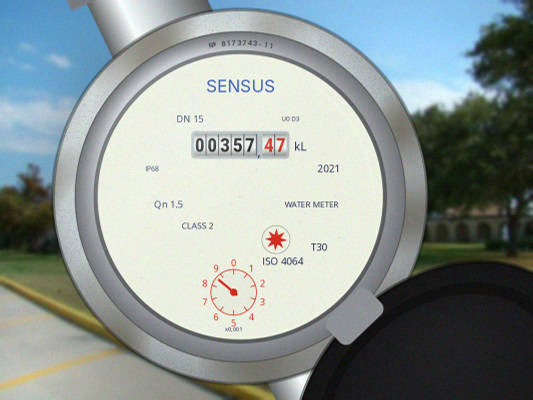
357.478
